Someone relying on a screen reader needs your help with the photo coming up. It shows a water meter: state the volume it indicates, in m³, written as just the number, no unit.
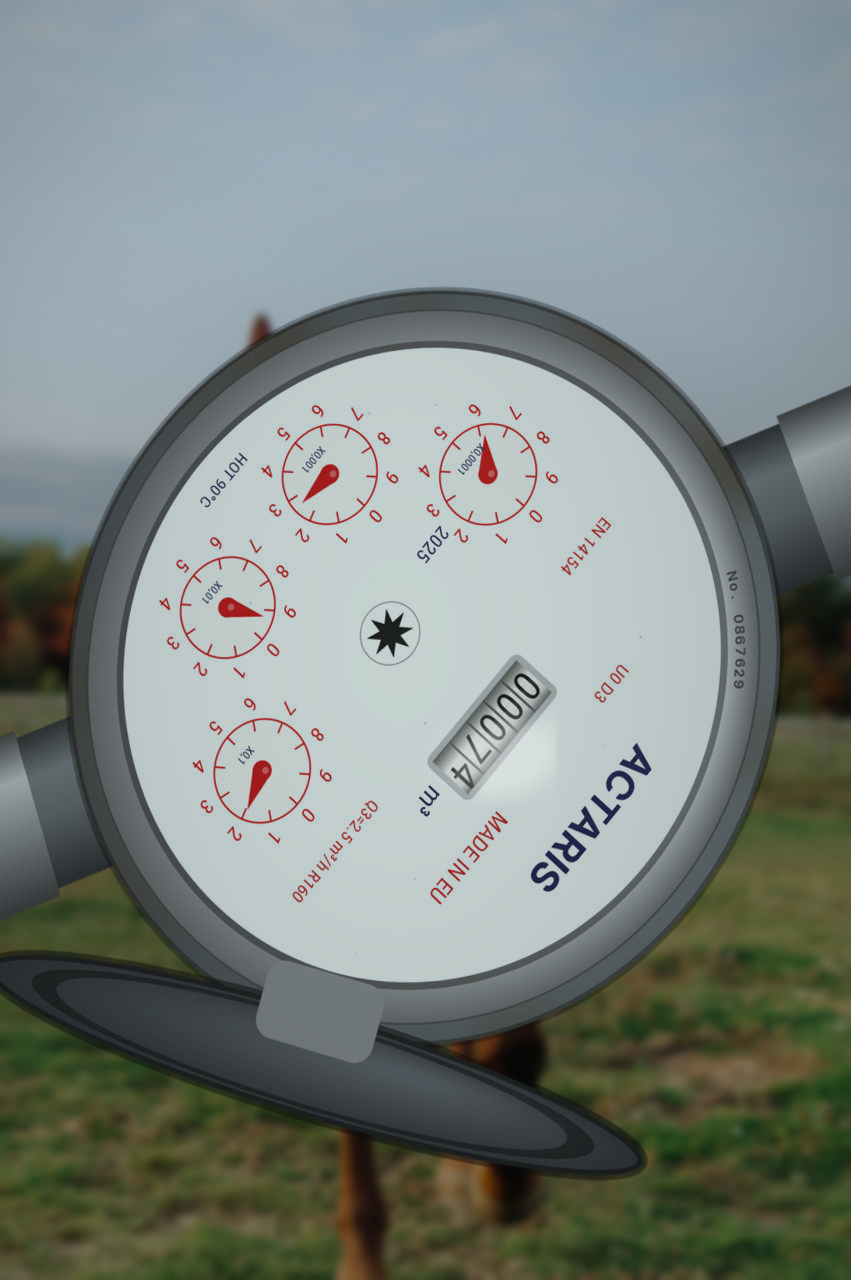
74.1926
